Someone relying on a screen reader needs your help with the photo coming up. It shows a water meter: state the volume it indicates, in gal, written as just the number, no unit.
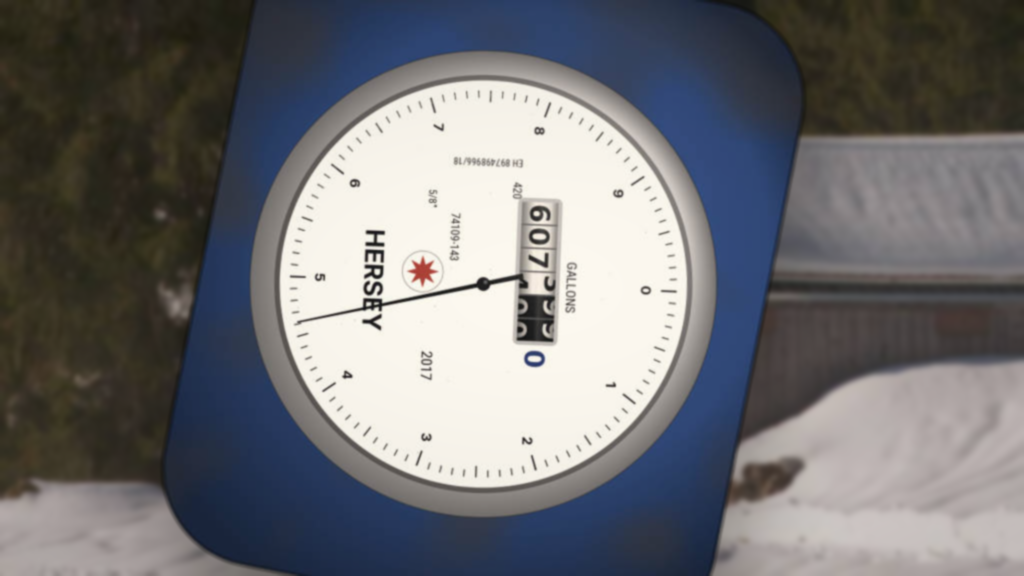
6073994.6
